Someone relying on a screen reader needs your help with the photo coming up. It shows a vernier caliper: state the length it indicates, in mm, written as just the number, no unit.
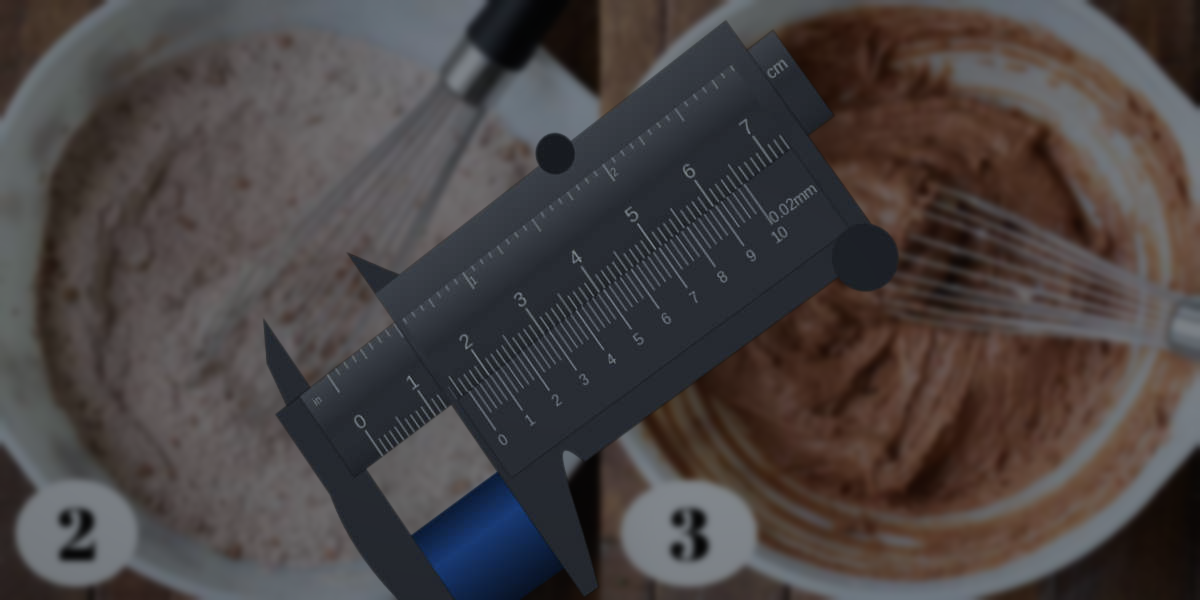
16.2
